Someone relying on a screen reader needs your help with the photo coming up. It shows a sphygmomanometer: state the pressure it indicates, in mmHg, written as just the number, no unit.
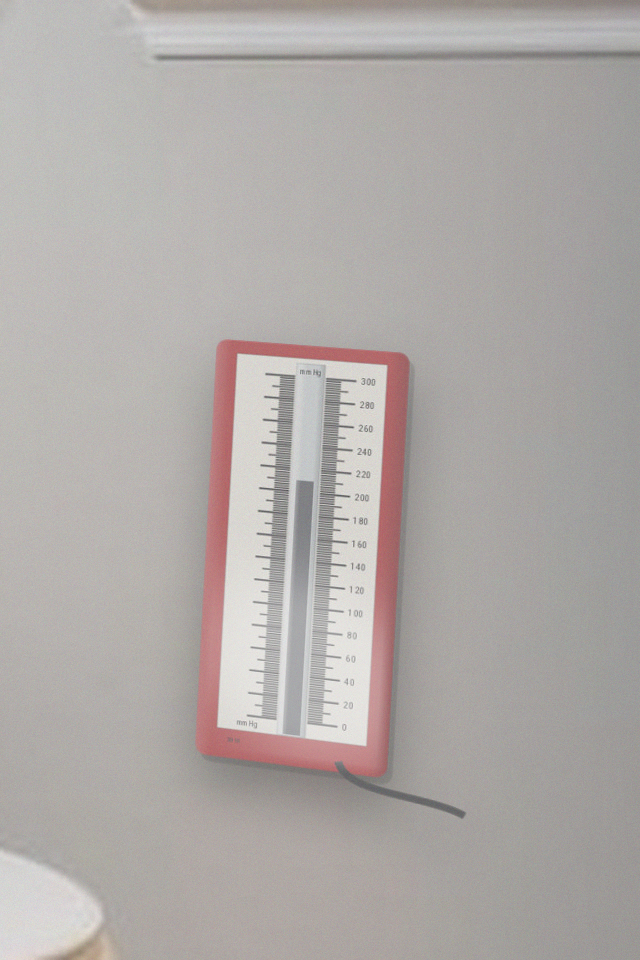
210
